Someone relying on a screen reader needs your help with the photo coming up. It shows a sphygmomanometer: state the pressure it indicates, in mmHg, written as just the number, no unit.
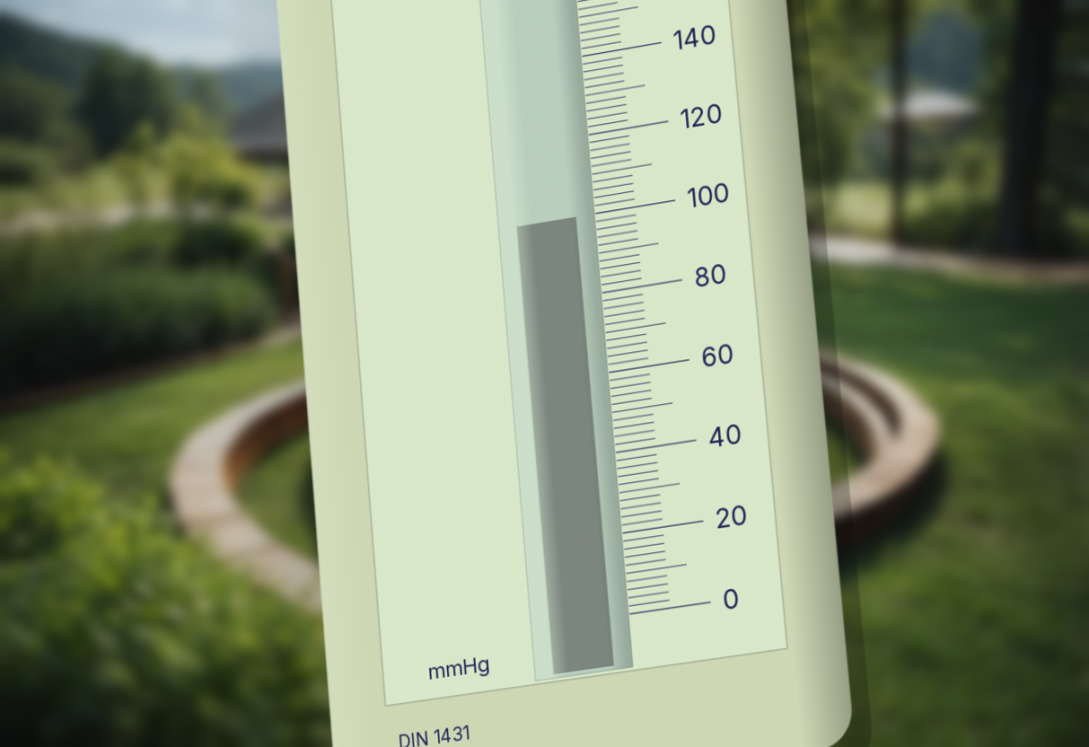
100
